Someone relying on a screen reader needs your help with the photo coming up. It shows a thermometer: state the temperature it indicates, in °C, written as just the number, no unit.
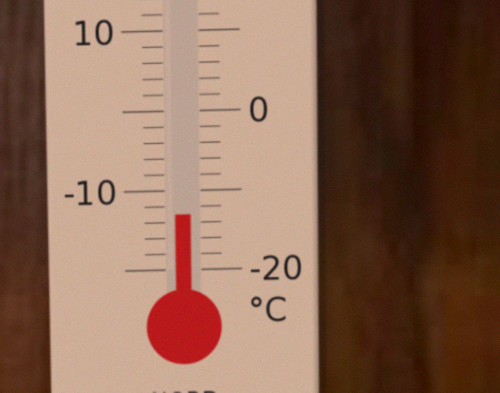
-13
